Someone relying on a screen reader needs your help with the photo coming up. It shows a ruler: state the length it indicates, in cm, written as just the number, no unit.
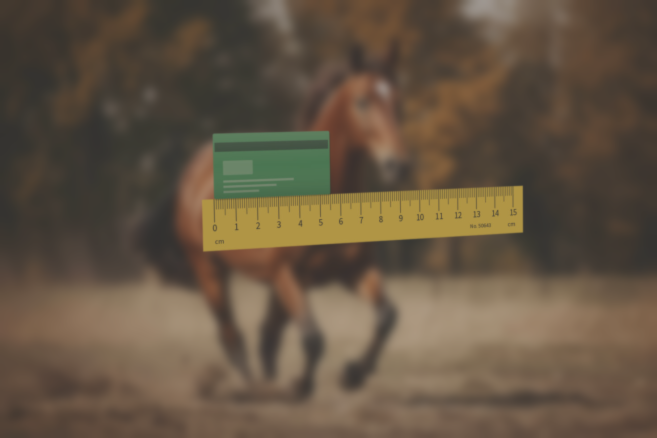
5.5
